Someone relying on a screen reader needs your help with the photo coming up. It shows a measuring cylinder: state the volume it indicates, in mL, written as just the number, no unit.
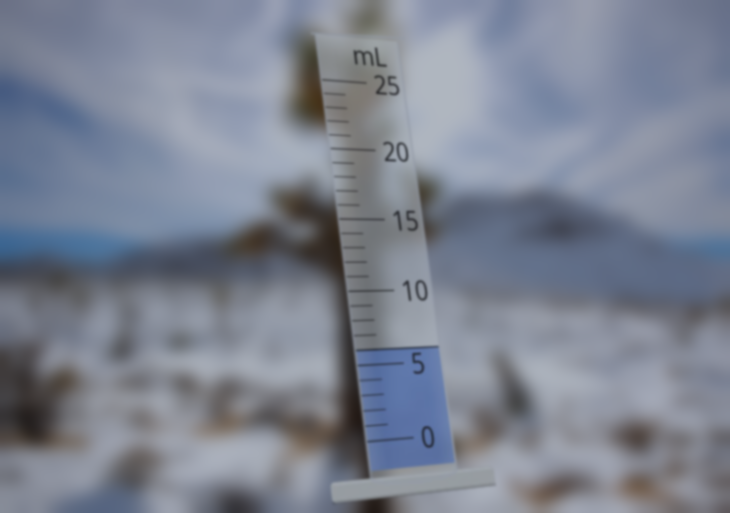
6
